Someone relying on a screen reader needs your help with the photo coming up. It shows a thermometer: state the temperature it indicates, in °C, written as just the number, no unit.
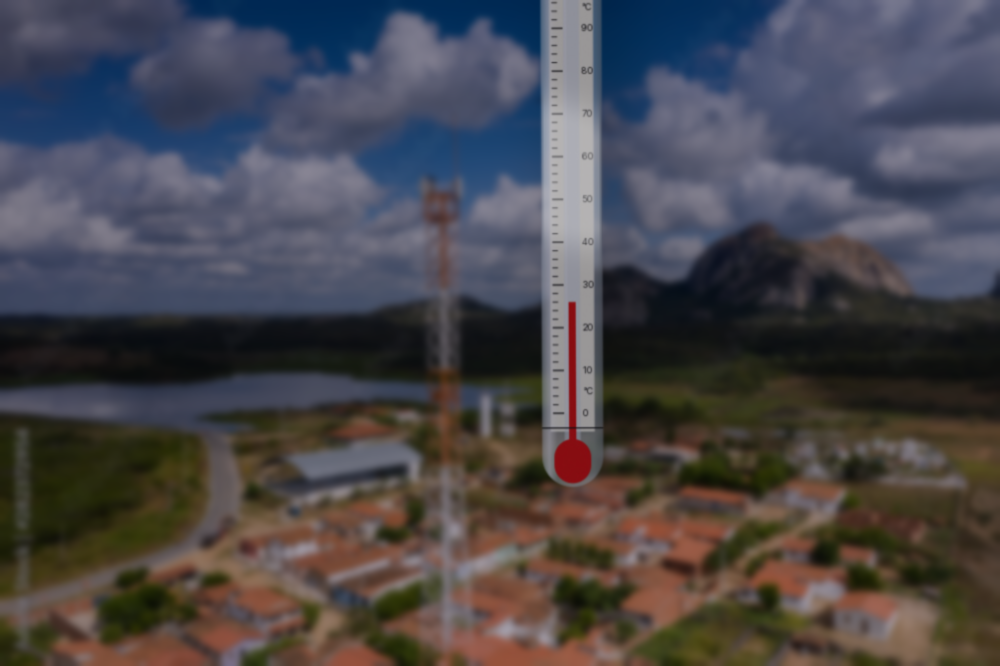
26
